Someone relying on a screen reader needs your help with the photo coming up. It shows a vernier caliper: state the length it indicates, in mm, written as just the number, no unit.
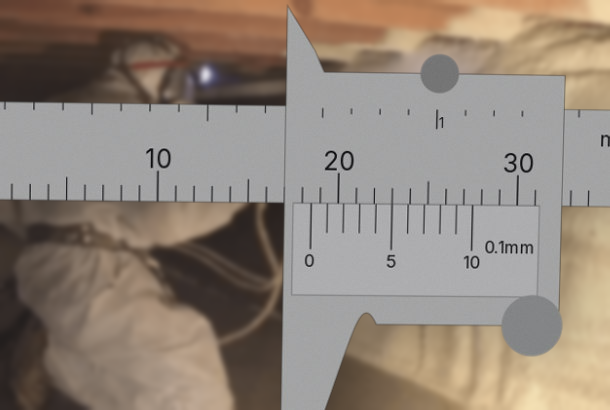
18.5
